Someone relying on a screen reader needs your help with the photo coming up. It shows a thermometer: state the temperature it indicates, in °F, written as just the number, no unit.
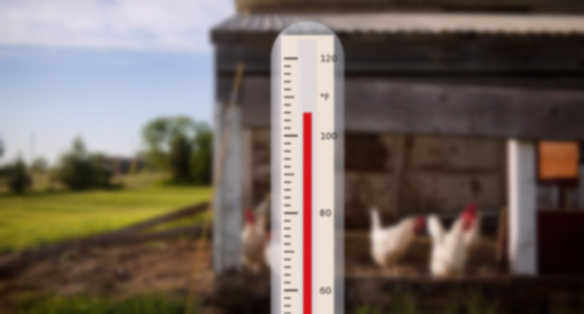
106
